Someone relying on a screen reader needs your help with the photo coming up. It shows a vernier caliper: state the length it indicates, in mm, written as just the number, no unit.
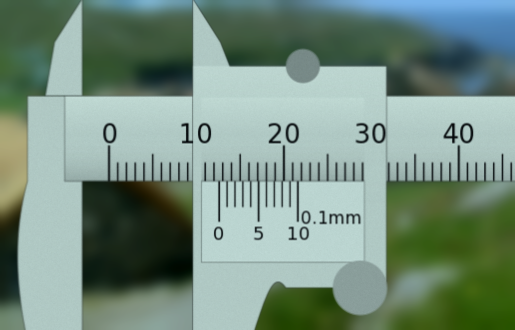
12.6
